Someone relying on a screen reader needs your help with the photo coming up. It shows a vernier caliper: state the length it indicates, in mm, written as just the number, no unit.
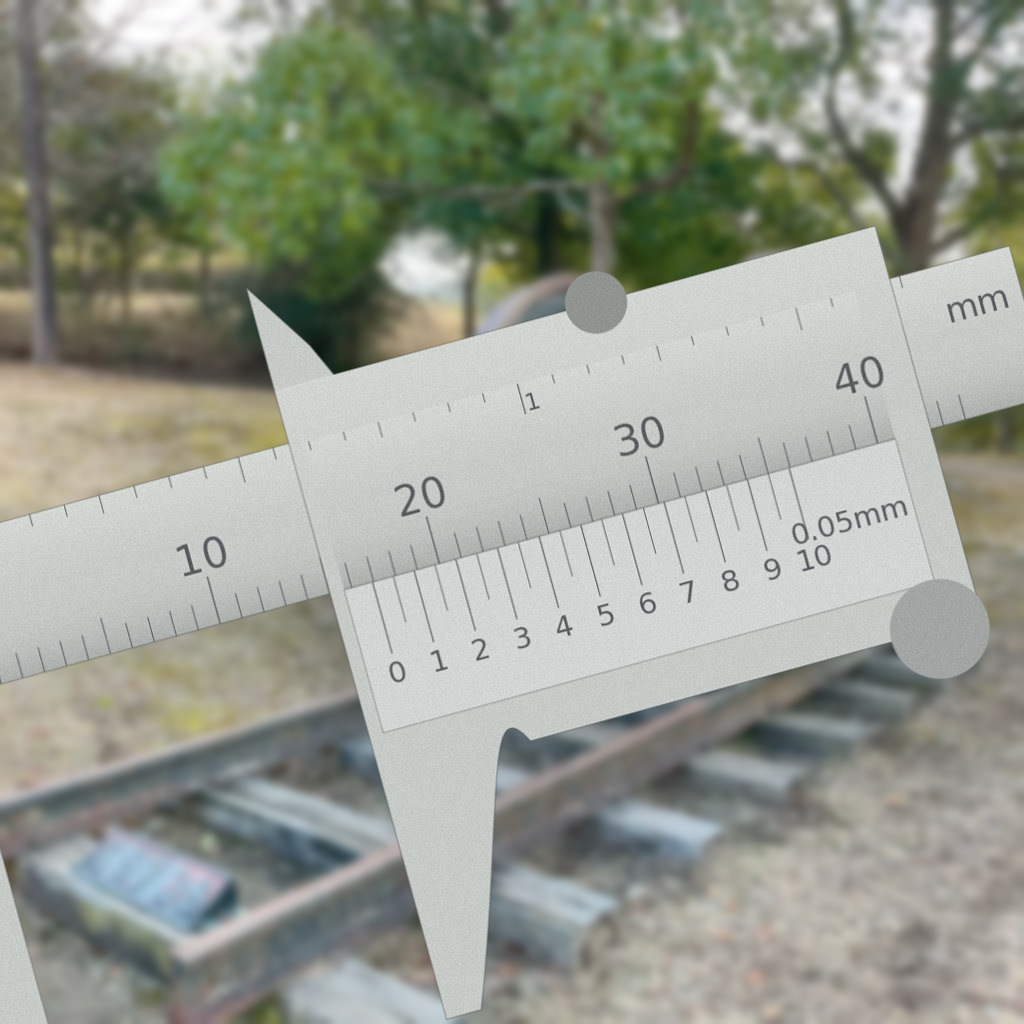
16.95
